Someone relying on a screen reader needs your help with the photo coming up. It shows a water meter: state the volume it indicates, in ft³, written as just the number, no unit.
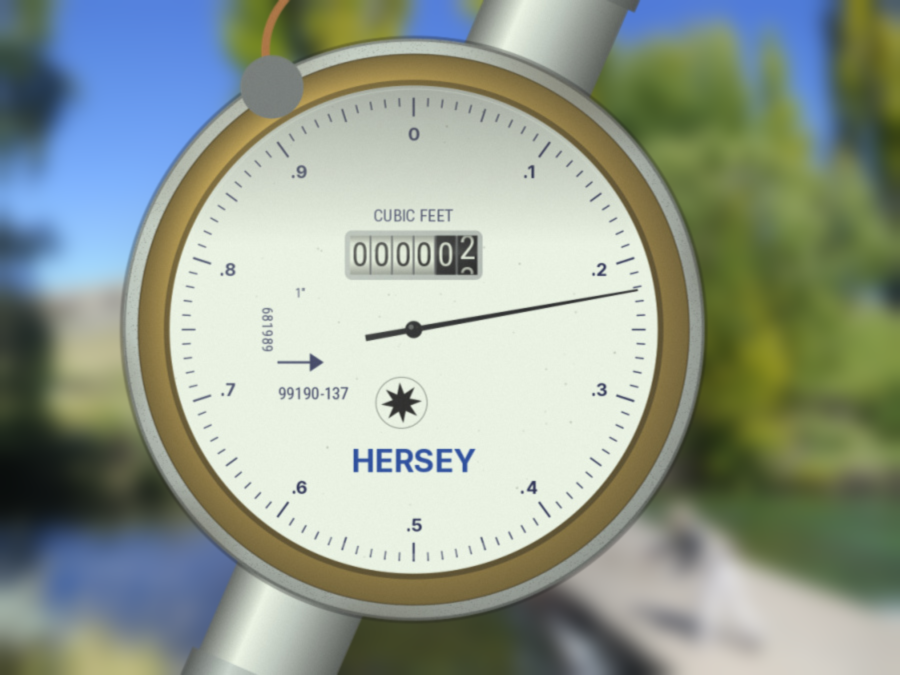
2.22
